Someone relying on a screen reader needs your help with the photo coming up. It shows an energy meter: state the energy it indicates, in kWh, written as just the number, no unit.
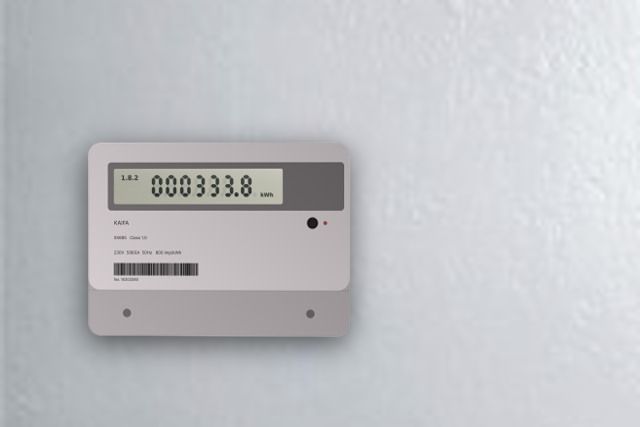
333.8
